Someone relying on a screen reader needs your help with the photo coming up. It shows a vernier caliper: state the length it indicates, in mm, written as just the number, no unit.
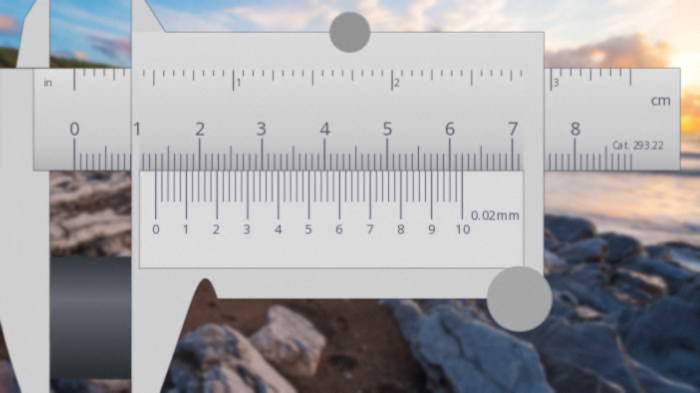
13.0
